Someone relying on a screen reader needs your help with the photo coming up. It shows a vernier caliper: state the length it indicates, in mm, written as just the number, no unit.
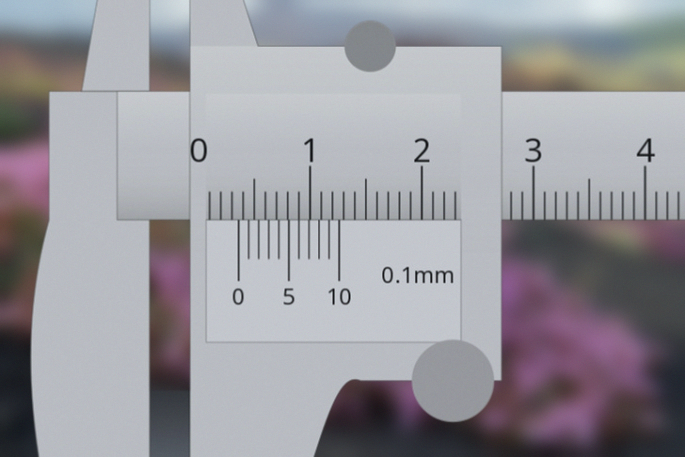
3.6
